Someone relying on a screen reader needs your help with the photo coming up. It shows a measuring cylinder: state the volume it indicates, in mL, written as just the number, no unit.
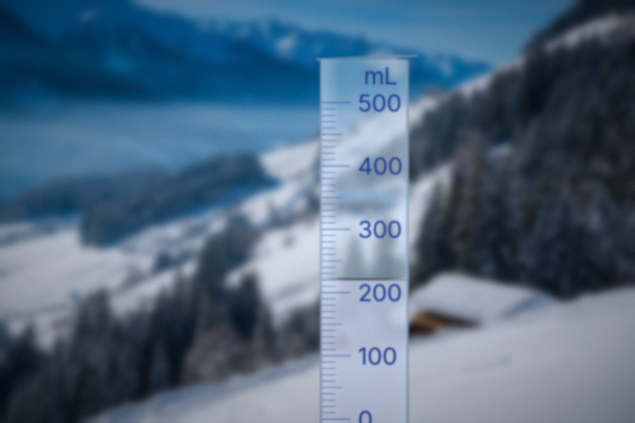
220
